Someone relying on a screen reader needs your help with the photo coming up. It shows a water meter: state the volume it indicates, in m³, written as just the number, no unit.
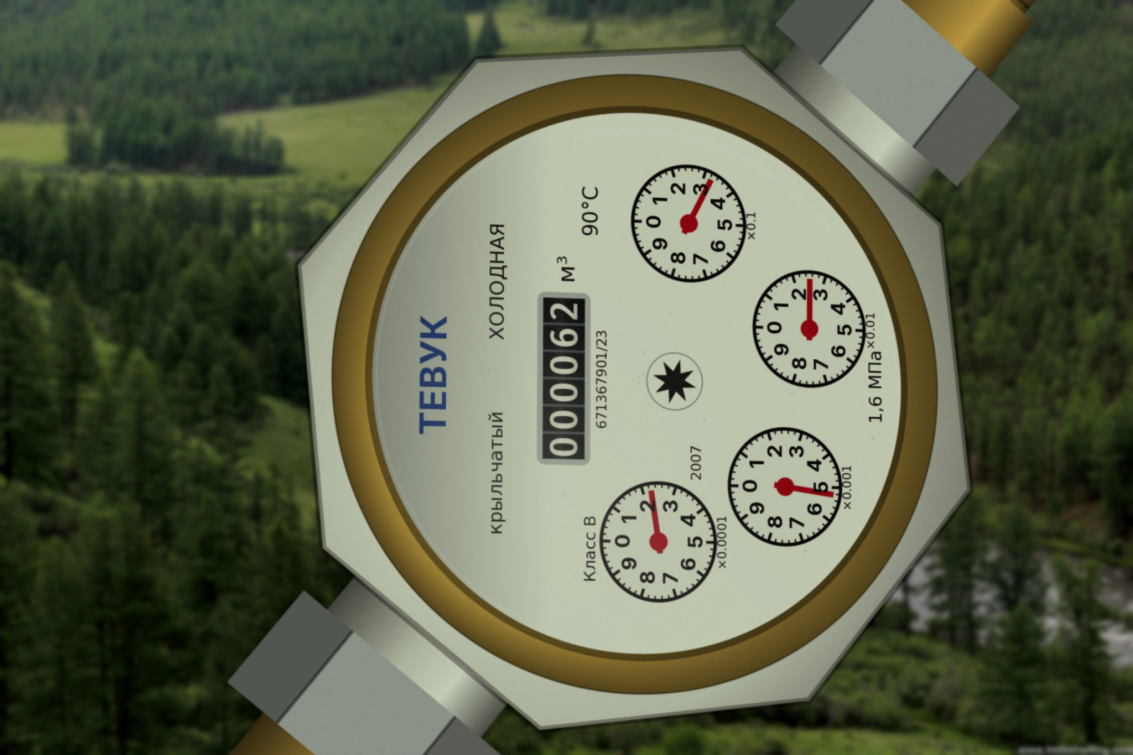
62.3252
